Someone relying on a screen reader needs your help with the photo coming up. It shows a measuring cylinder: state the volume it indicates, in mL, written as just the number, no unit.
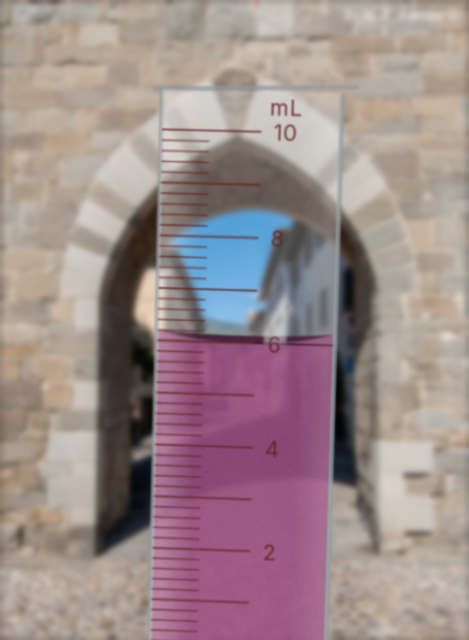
6
